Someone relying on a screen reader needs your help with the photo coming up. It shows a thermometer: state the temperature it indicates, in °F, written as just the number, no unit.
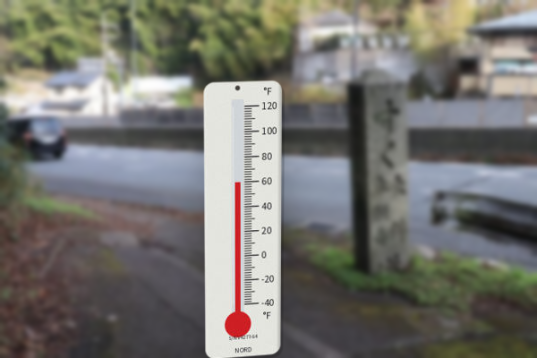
60
